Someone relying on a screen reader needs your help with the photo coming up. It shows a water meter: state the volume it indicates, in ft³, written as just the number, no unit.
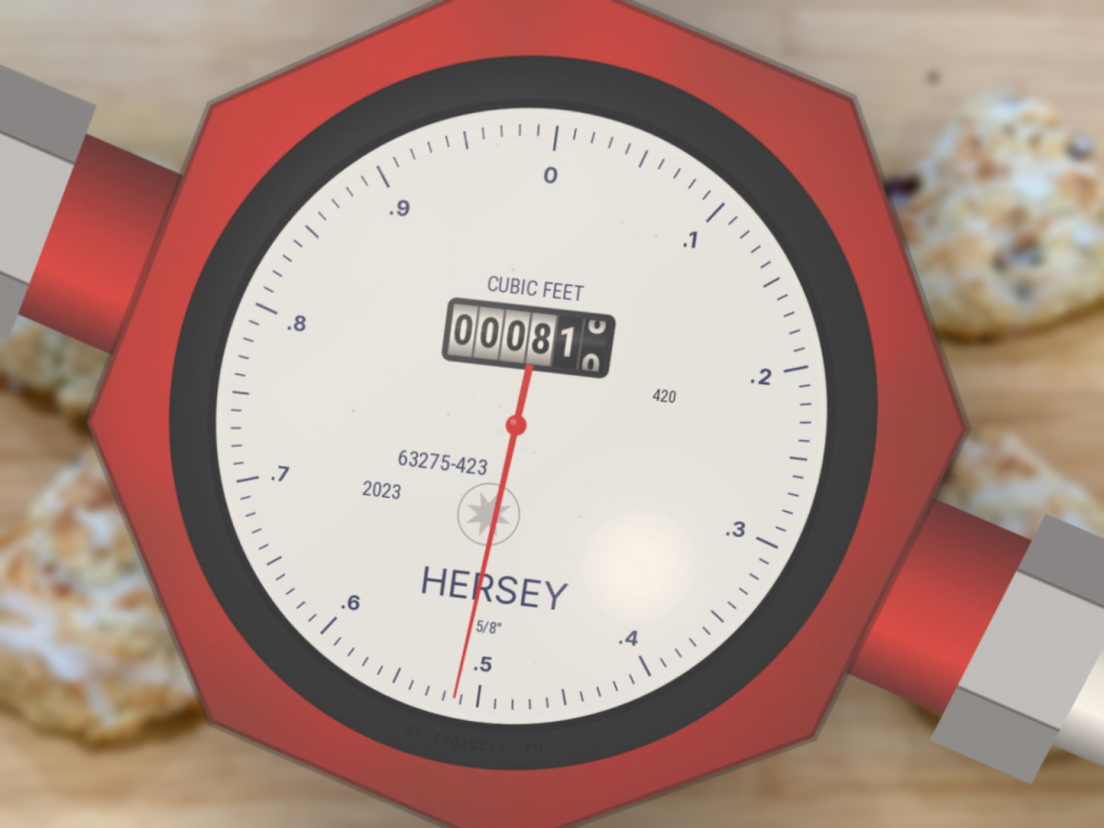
818.51
